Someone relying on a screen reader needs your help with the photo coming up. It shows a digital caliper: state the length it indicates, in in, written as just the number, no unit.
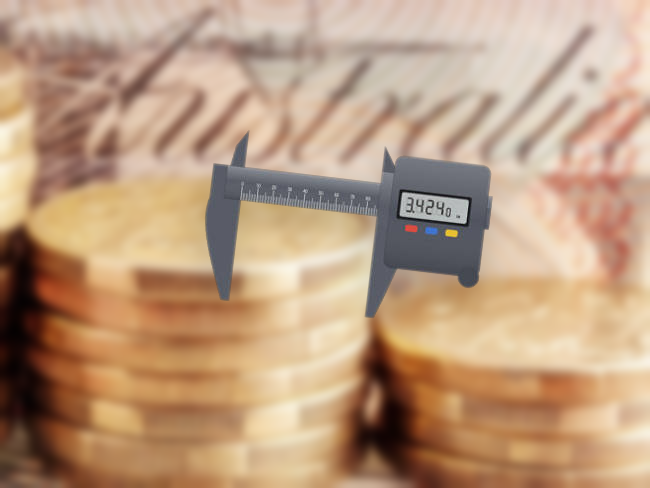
3.4240
